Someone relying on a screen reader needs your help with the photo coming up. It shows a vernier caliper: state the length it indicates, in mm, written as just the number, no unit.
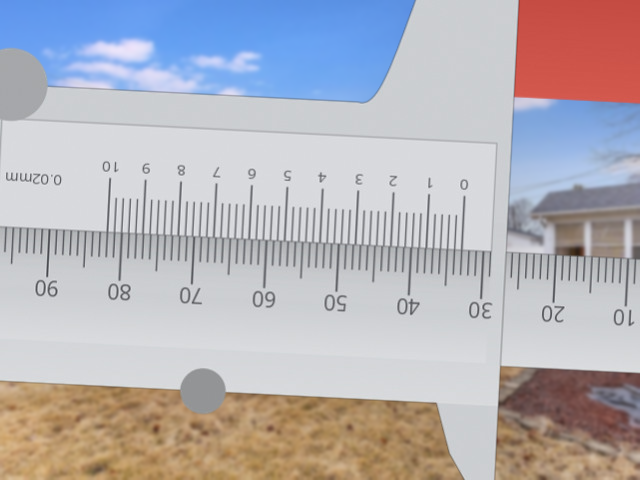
33.0
